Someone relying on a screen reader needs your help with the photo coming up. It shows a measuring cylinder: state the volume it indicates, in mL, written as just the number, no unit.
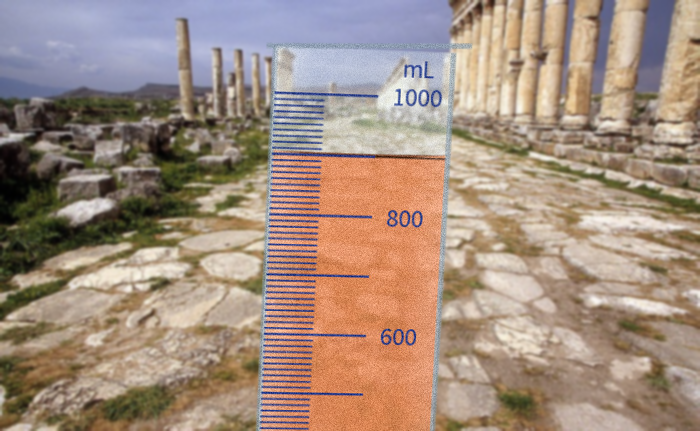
900
